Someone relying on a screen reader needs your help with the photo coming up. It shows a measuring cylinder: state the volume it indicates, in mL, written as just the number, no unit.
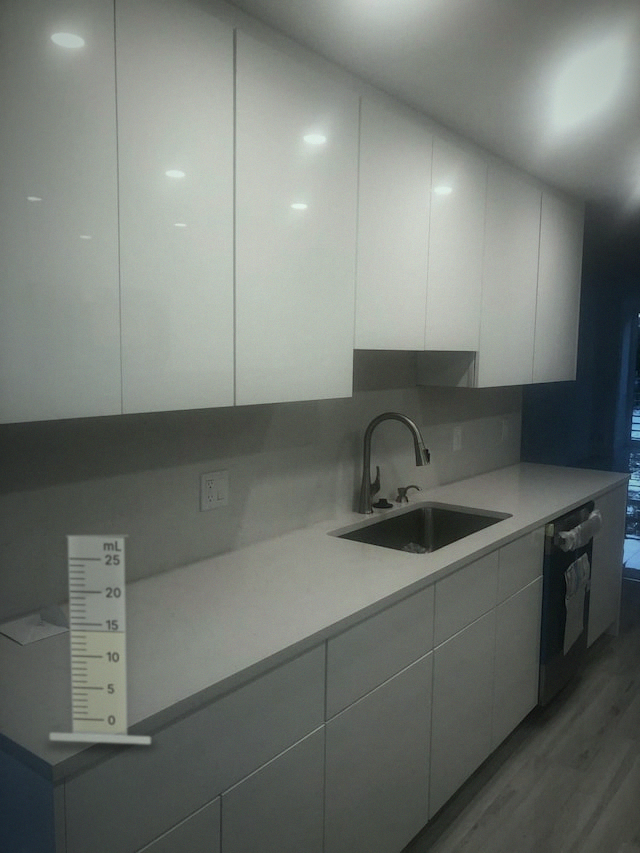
14
